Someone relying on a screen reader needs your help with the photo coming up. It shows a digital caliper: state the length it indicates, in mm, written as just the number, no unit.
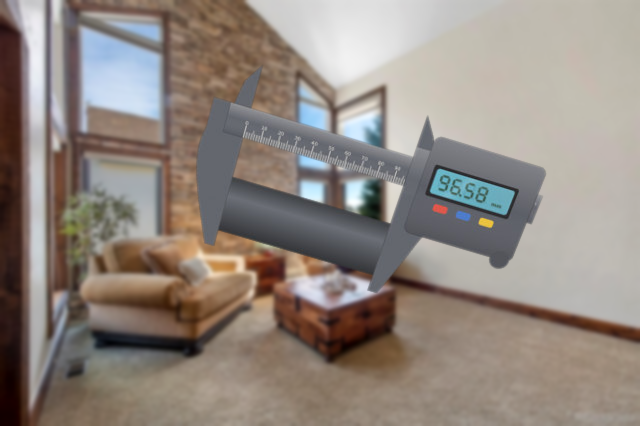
96.58
